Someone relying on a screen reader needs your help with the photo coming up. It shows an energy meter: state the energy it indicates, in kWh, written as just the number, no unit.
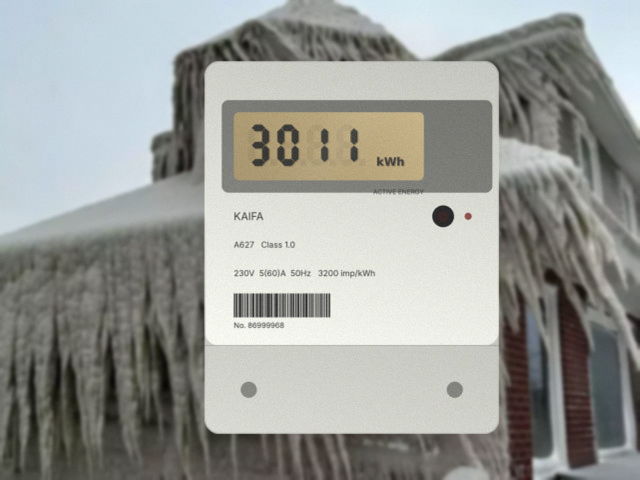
3011
